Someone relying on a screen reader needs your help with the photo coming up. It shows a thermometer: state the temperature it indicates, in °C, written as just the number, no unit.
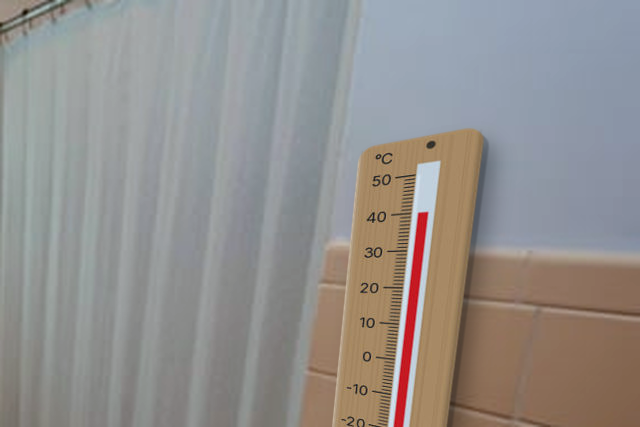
40
